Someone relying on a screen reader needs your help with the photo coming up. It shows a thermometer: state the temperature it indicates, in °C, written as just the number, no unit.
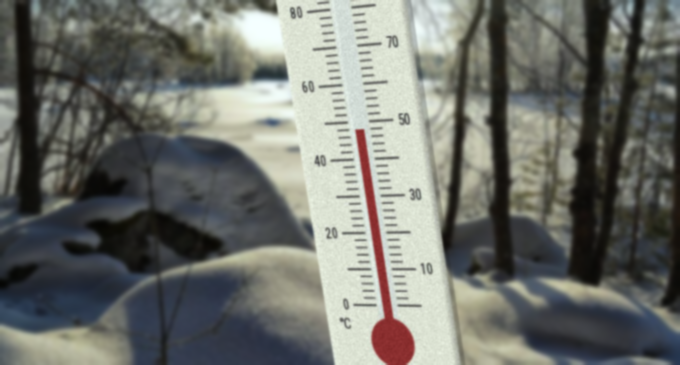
48
